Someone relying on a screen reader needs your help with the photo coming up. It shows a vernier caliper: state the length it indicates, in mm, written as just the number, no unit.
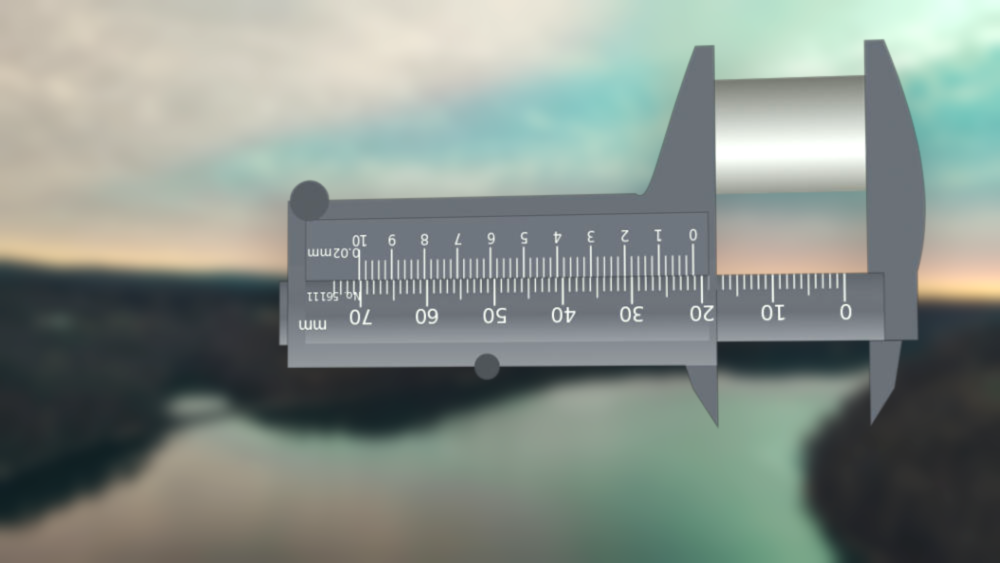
21.2
